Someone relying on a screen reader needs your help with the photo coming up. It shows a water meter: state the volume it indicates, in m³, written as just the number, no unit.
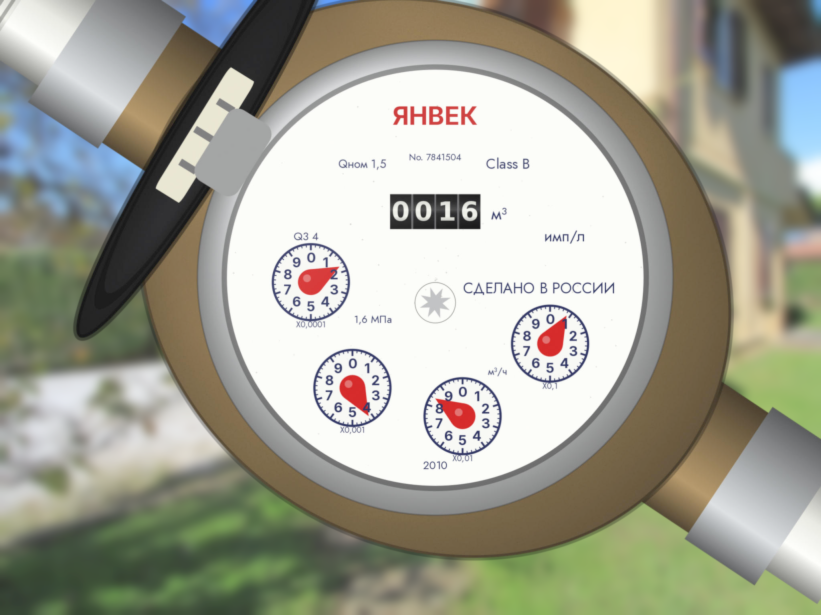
16.0841
